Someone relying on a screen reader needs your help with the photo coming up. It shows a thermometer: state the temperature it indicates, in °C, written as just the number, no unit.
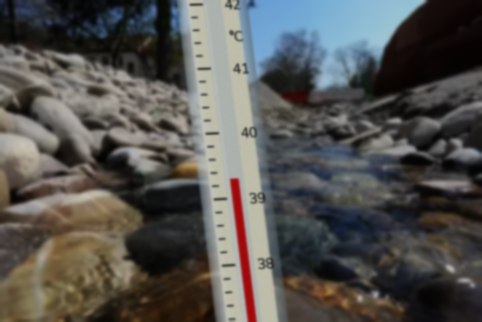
39.3
